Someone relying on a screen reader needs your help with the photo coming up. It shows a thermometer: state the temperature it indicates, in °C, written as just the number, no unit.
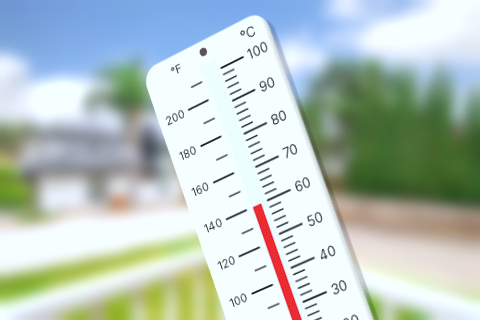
60
